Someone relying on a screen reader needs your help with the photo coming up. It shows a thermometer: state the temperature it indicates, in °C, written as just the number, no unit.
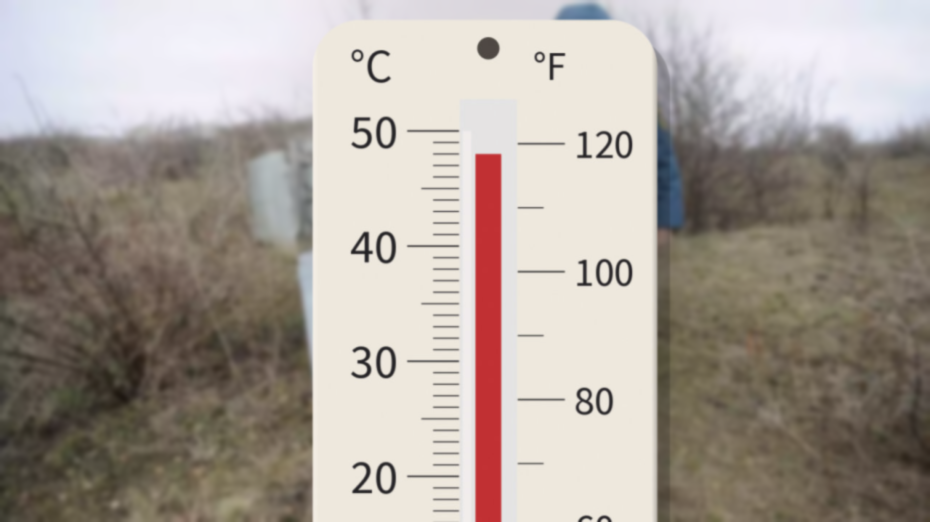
48
